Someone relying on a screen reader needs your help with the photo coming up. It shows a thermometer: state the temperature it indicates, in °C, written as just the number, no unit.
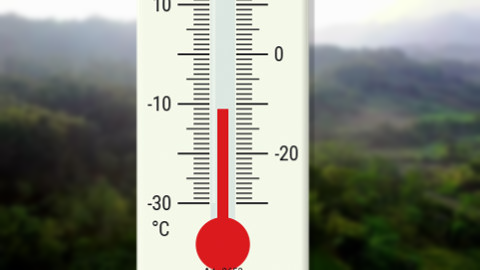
-11
